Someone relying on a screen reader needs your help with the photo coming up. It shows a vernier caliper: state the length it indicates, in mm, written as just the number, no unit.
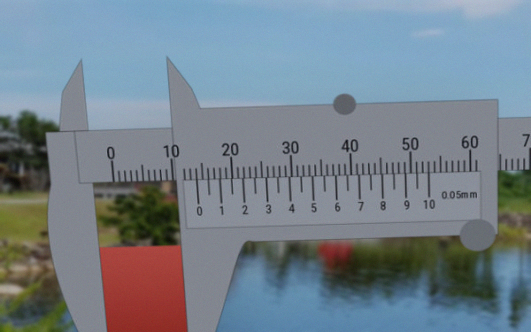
14.0
